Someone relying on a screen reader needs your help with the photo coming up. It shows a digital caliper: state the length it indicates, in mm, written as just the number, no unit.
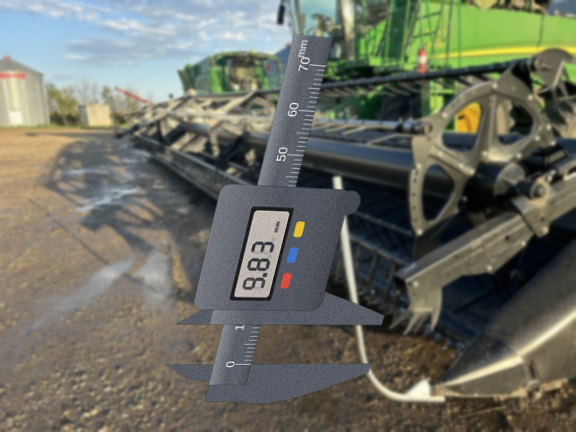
9.83
